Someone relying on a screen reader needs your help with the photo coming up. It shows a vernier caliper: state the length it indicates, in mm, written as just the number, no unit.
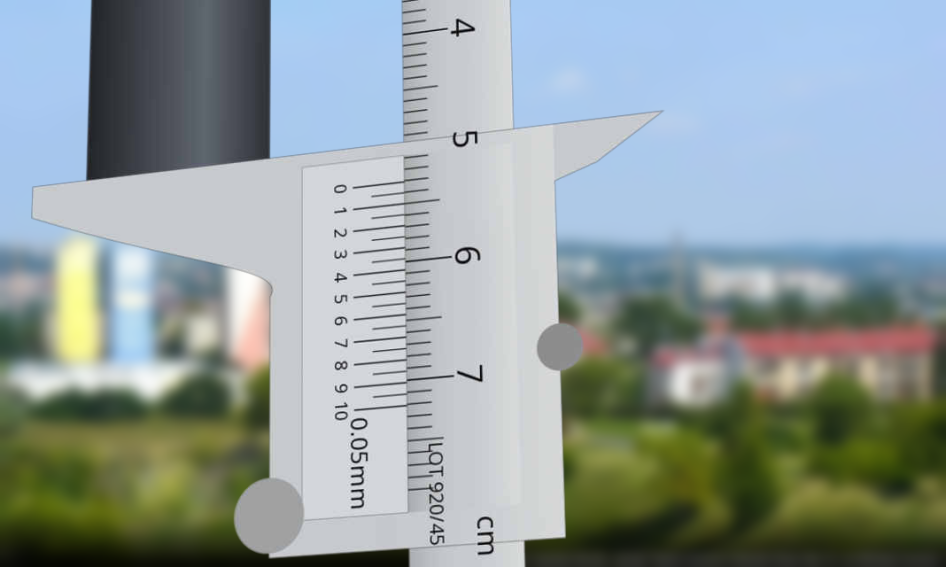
53.1
